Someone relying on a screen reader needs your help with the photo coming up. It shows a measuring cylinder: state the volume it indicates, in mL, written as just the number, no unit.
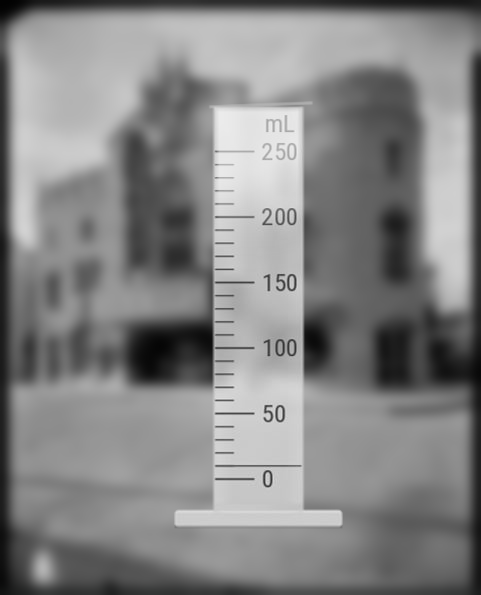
10
